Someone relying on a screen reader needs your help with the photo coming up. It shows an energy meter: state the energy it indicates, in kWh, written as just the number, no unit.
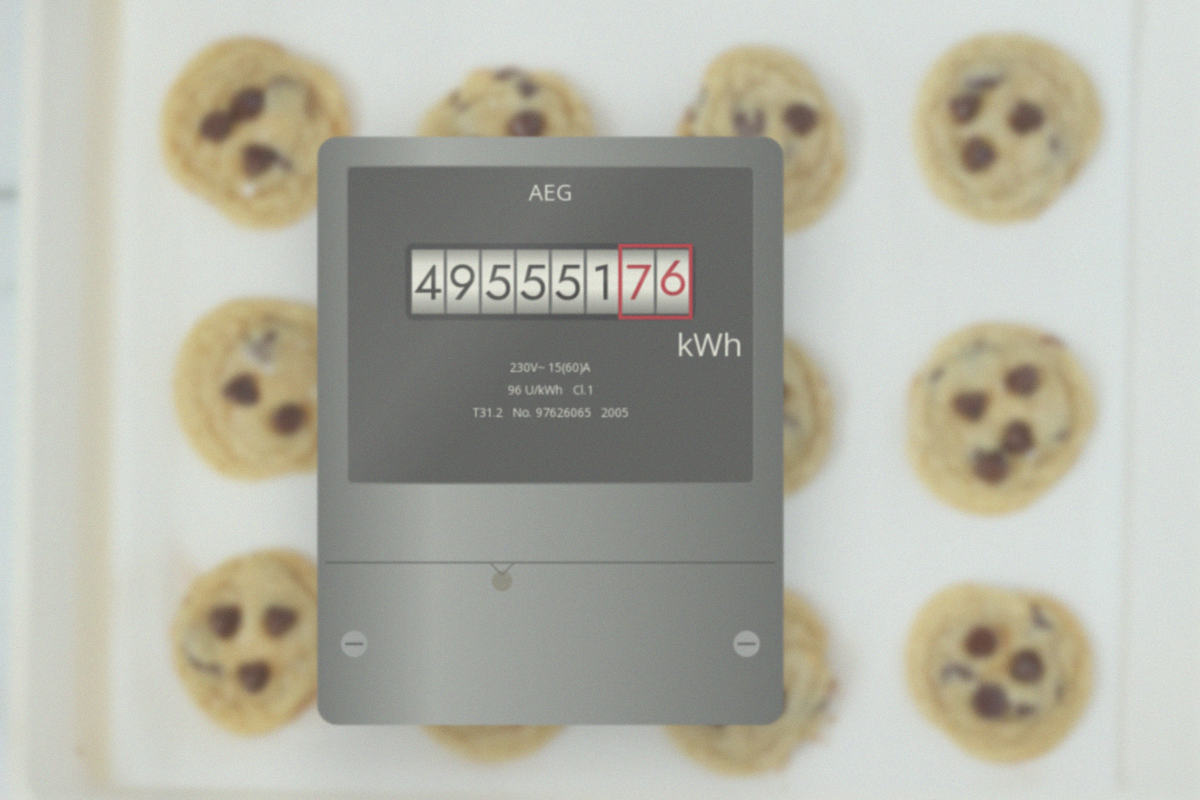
495551.76
